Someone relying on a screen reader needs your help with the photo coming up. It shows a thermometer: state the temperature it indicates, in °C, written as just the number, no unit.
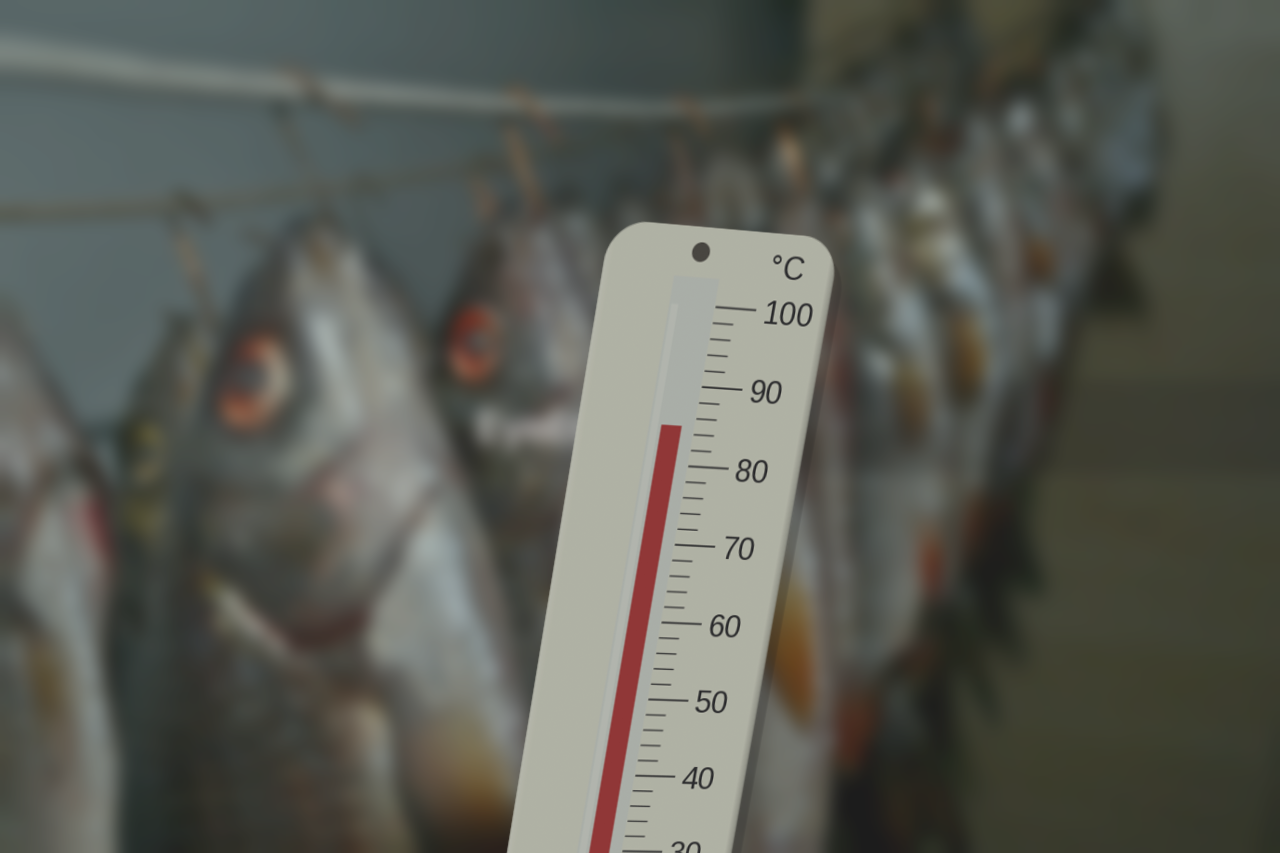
85
